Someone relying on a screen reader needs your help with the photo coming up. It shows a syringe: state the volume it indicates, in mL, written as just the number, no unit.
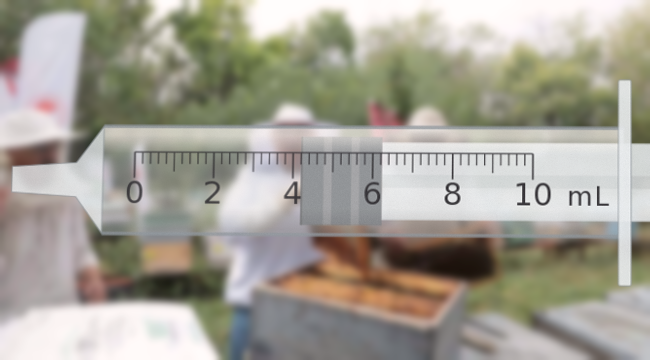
4.2
